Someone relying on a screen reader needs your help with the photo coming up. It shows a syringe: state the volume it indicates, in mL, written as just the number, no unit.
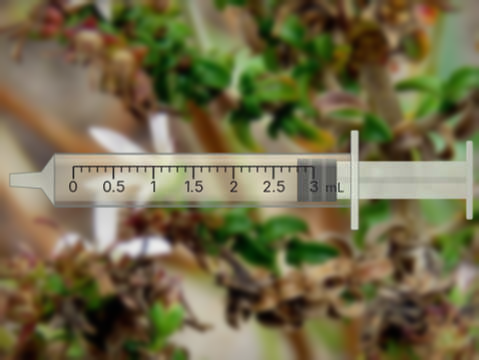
2.8
